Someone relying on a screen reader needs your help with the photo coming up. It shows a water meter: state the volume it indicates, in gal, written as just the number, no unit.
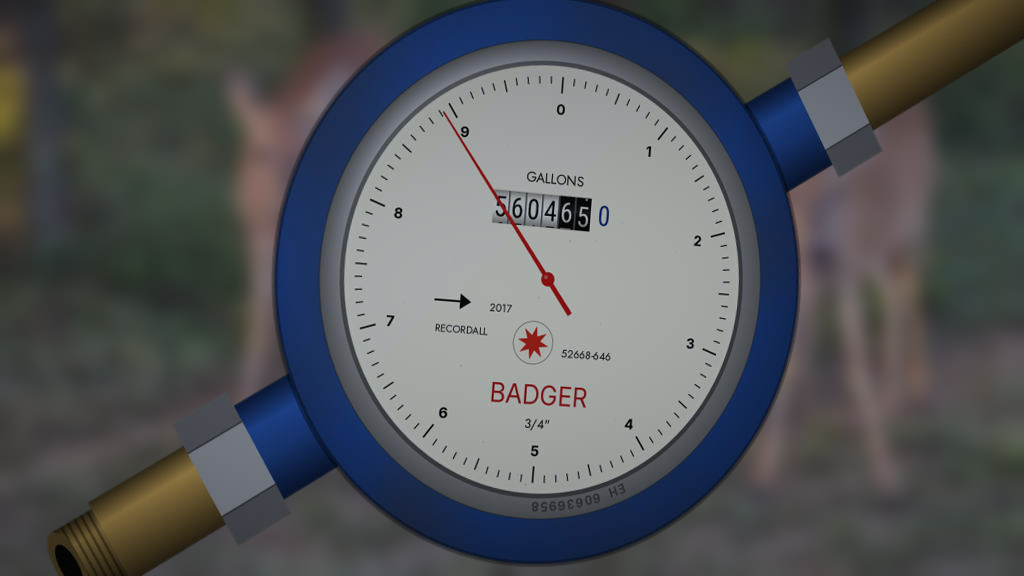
5604648.9
